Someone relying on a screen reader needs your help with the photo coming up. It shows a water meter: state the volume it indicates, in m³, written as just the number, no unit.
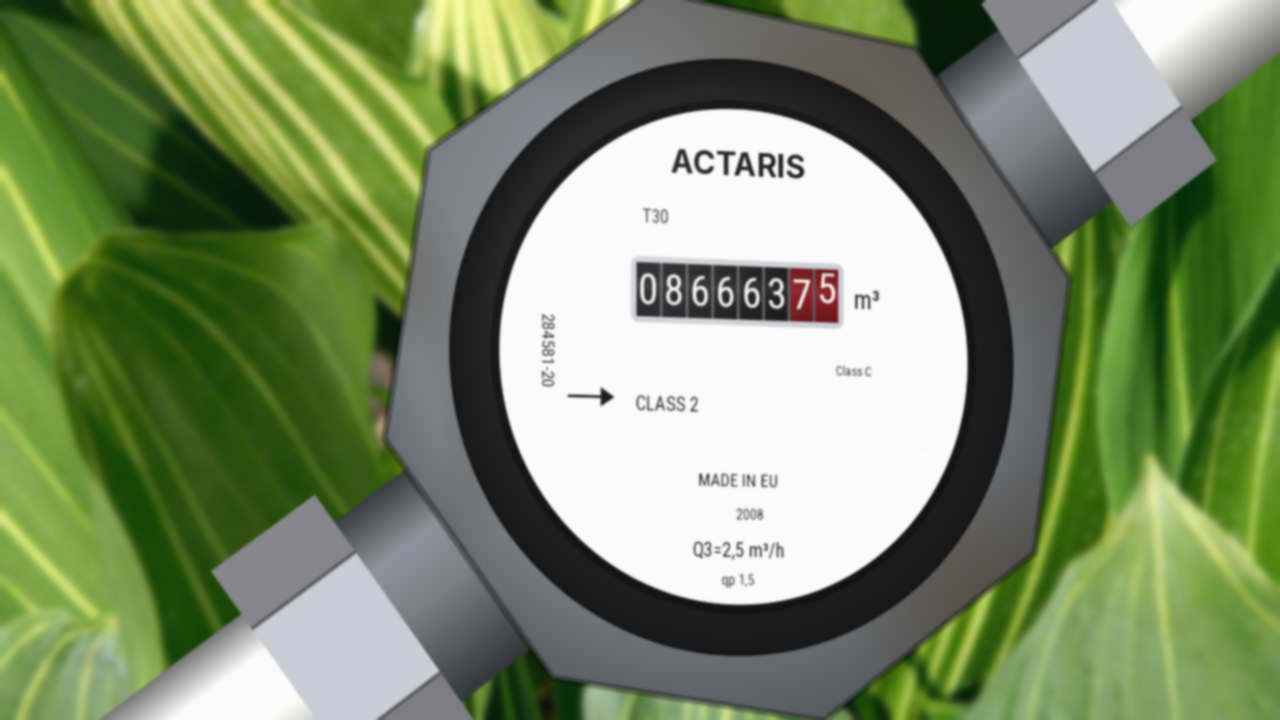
86663.75
